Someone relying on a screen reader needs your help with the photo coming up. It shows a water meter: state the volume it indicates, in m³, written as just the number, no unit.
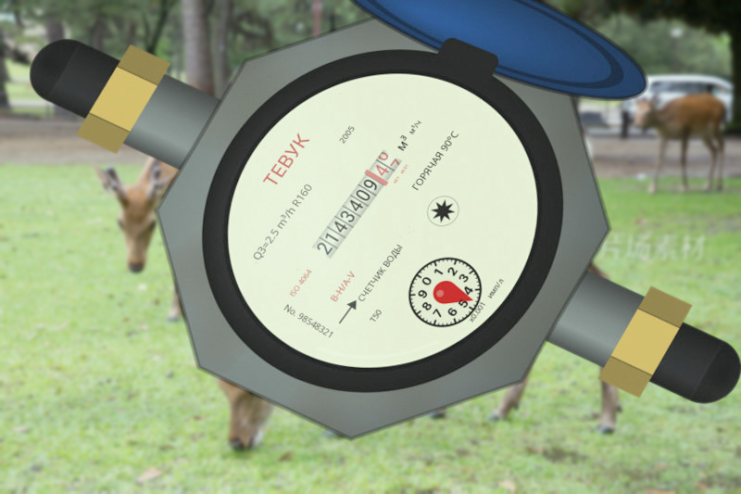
2143409.464
